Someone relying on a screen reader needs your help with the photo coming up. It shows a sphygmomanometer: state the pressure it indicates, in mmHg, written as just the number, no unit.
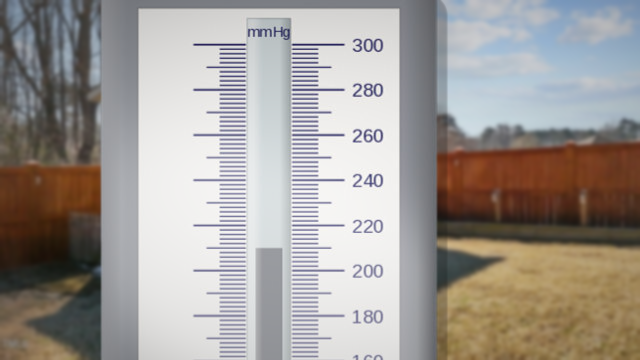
210
